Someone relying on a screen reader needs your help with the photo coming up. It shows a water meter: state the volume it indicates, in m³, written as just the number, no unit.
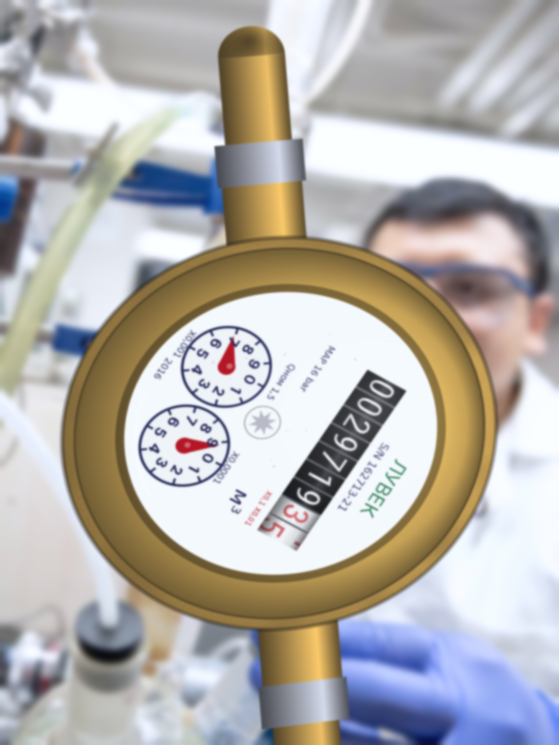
29719.3469
